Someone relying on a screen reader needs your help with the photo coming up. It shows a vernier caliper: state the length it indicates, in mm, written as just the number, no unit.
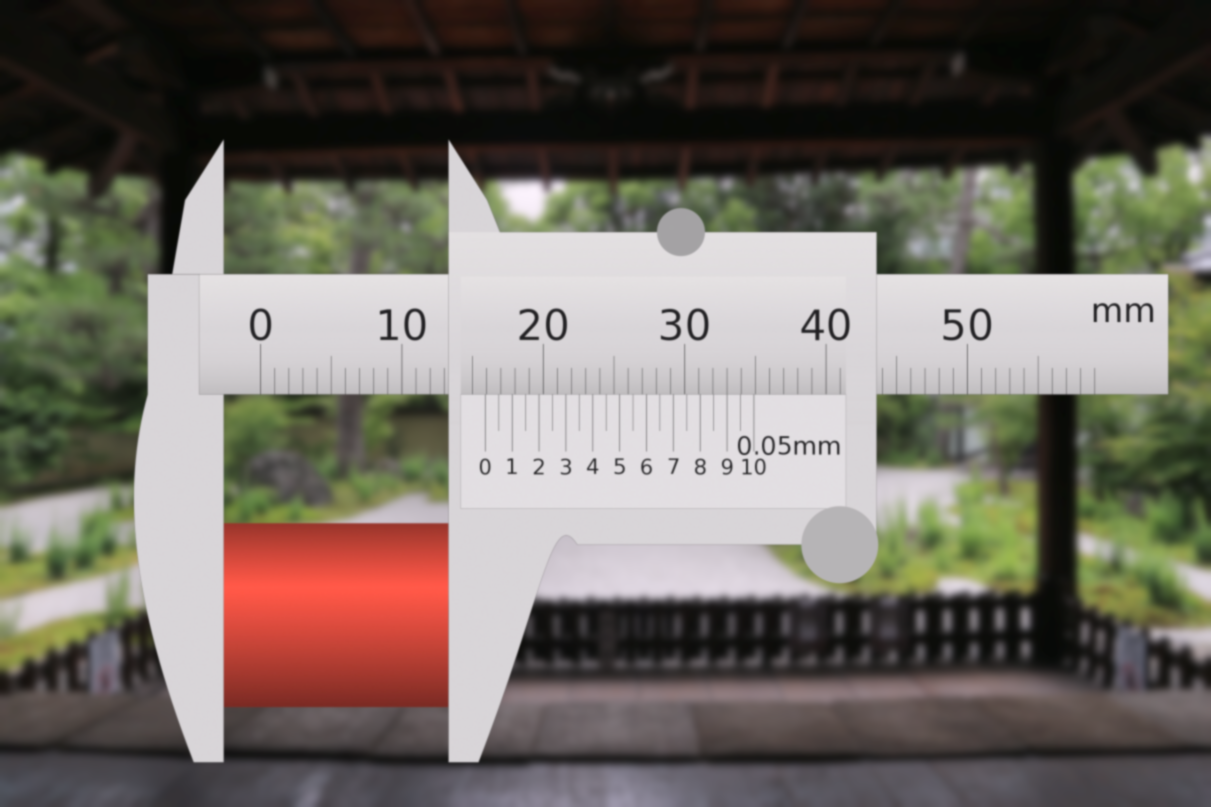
15.9
